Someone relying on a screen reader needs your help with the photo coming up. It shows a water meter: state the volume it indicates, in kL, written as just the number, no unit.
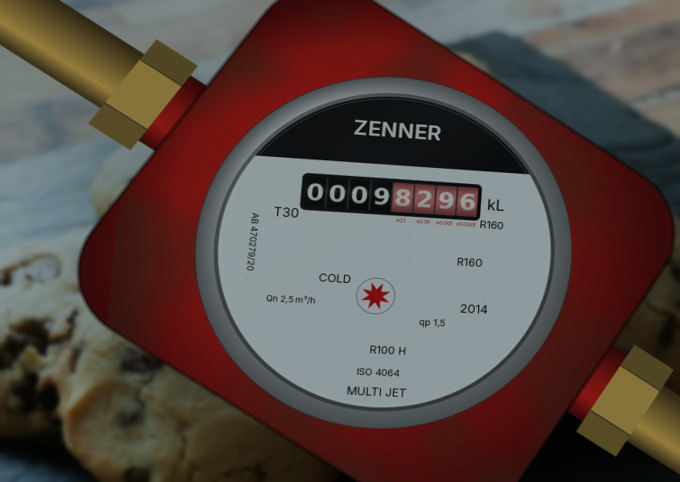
9.8296
